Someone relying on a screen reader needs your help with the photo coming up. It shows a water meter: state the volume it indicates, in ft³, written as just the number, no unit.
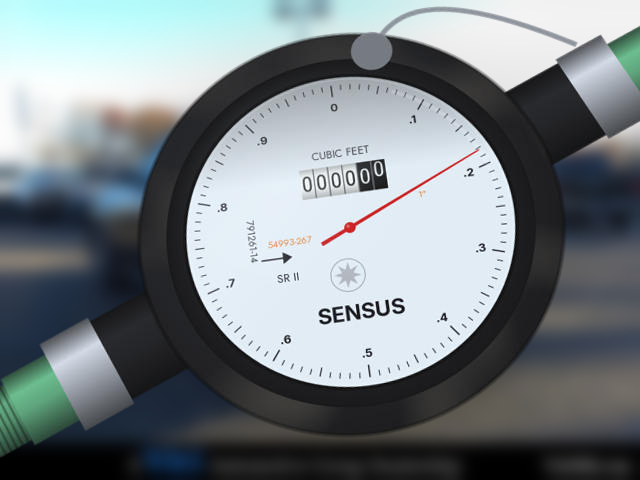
0.18
